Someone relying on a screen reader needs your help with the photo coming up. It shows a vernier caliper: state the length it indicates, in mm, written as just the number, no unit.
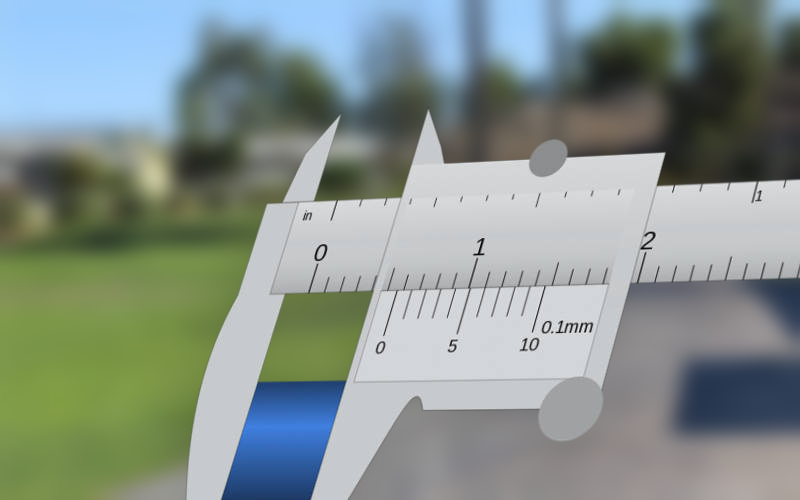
5.6
